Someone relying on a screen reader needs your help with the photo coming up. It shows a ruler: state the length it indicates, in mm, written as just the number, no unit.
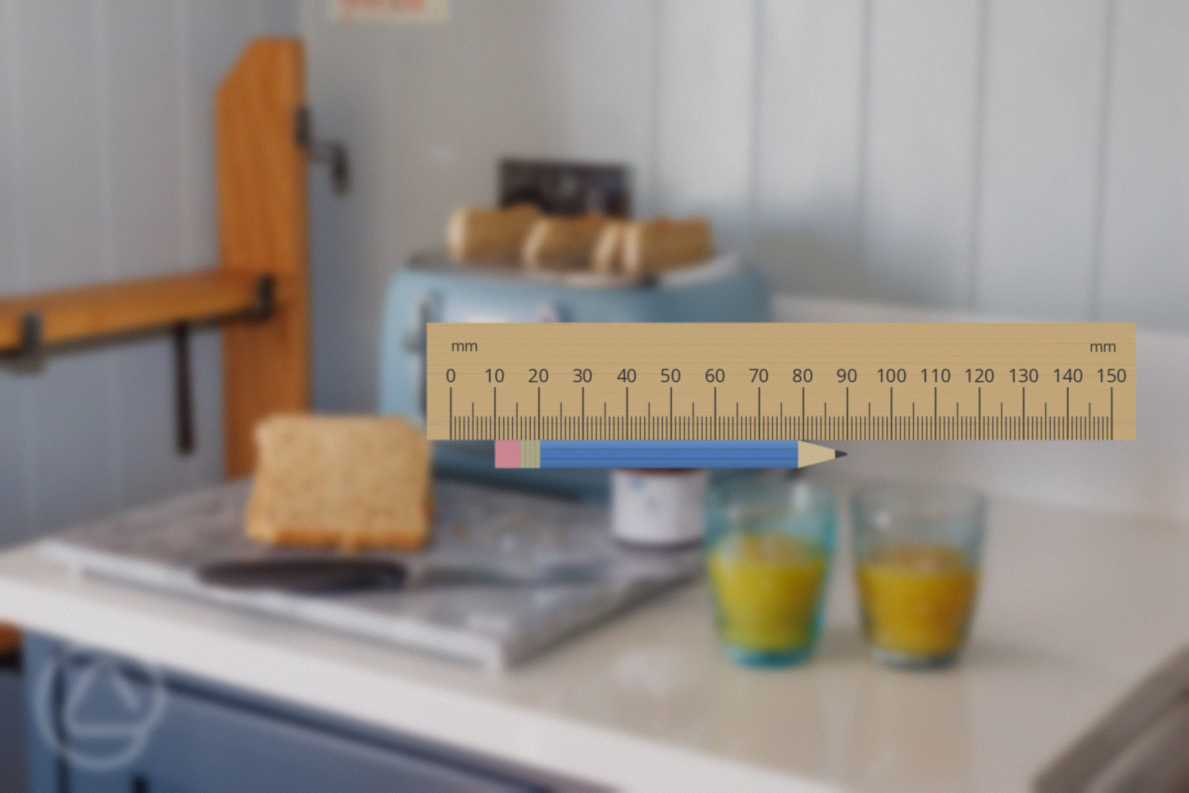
80
